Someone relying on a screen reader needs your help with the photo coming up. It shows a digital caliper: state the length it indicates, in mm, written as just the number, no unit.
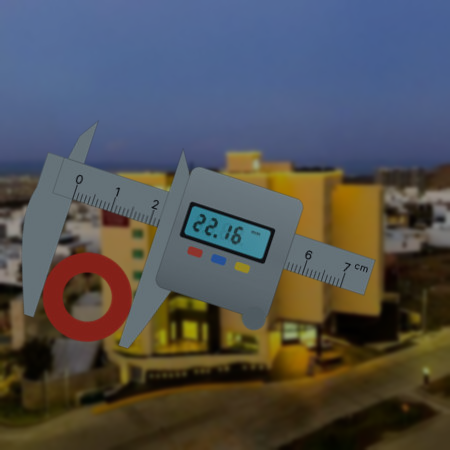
22.16
